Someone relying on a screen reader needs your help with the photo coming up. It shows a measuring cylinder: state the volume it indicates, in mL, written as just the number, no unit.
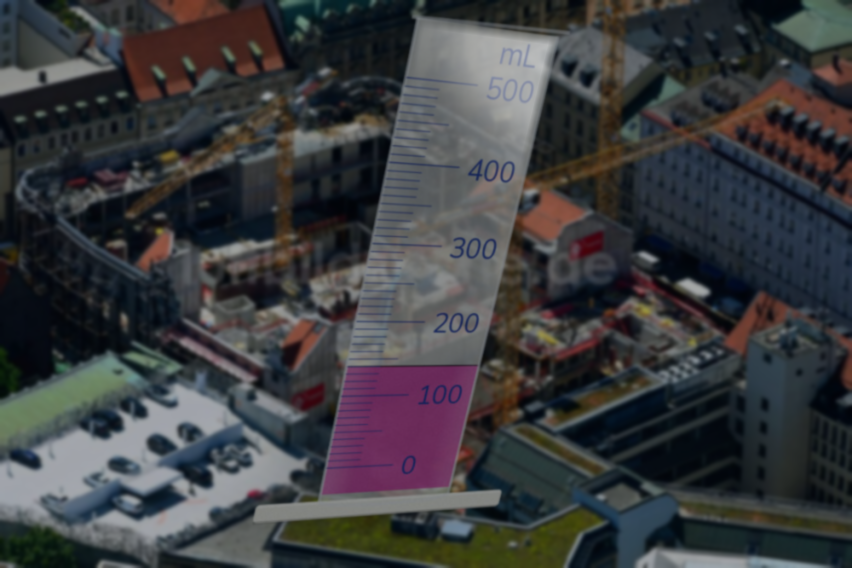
140
